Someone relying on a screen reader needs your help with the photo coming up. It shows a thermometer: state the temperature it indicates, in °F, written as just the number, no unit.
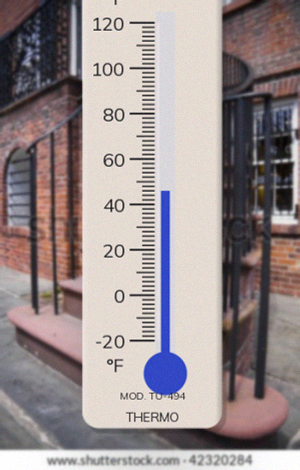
46
